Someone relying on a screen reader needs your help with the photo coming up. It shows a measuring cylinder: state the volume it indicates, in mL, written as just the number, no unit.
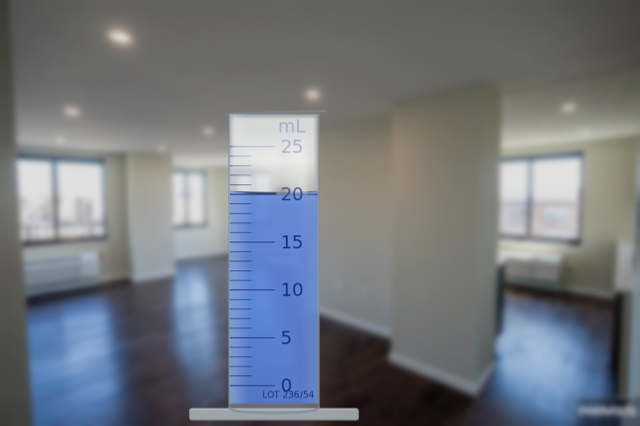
20
